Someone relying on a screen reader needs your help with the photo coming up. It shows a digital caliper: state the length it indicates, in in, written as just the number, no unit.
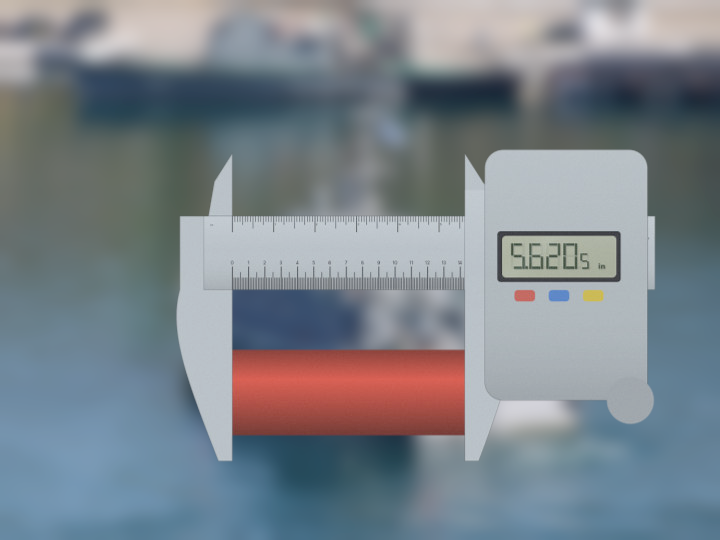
5.6205
